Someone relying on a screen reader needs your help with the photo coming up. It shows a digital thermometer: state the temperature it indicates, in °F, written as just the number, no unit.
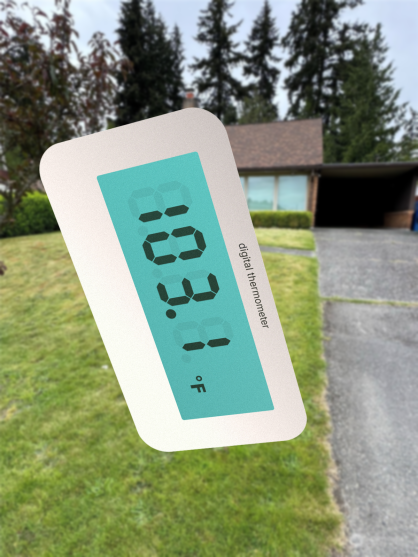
103.1
